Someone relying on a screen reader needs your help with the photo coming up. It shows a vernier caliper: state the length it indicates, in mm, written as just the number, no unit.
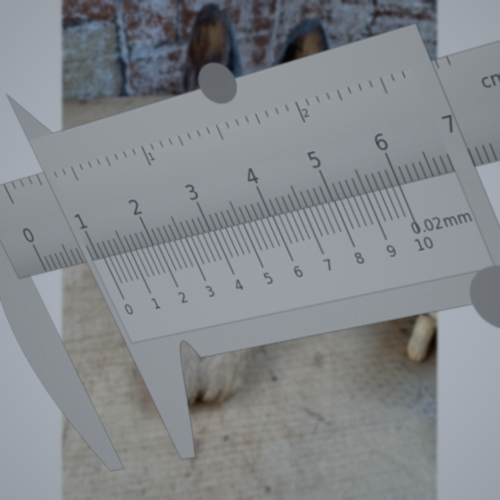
11.0
